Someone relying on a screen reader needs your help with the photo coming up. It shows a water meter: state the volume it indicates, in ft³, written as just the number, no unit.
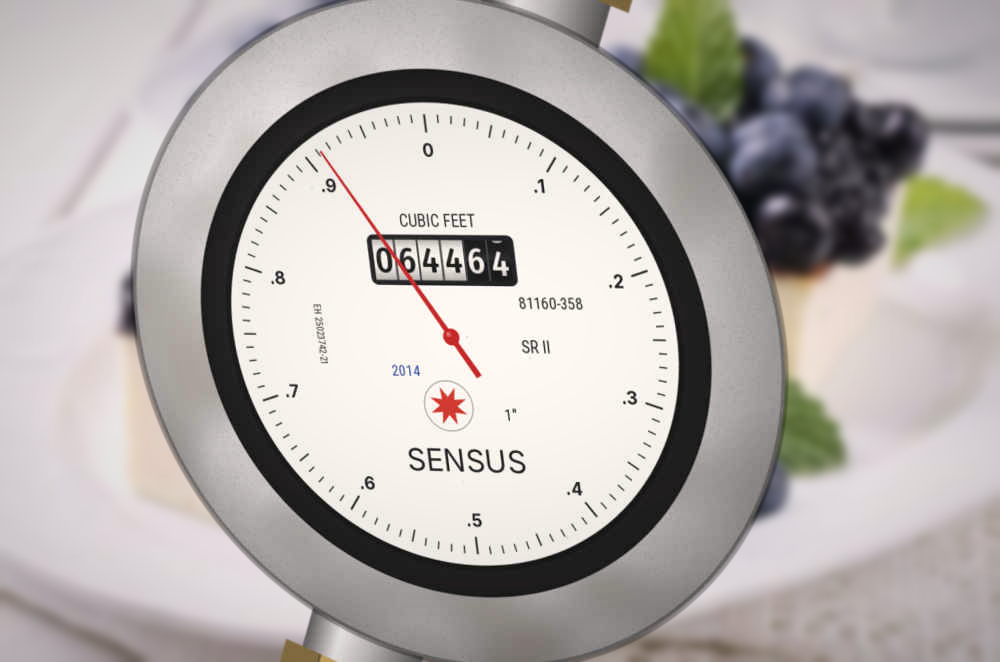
64463.91
